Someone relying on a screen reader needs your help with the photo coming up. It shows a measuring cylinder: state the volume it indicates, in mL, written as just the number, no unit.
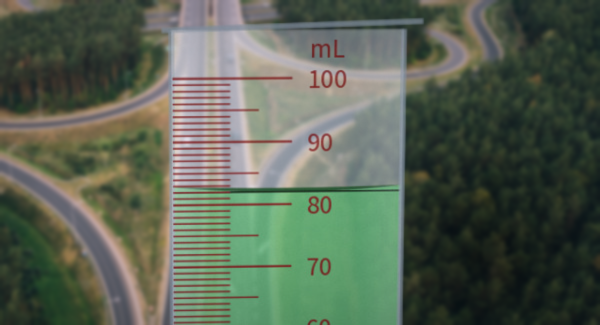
82
